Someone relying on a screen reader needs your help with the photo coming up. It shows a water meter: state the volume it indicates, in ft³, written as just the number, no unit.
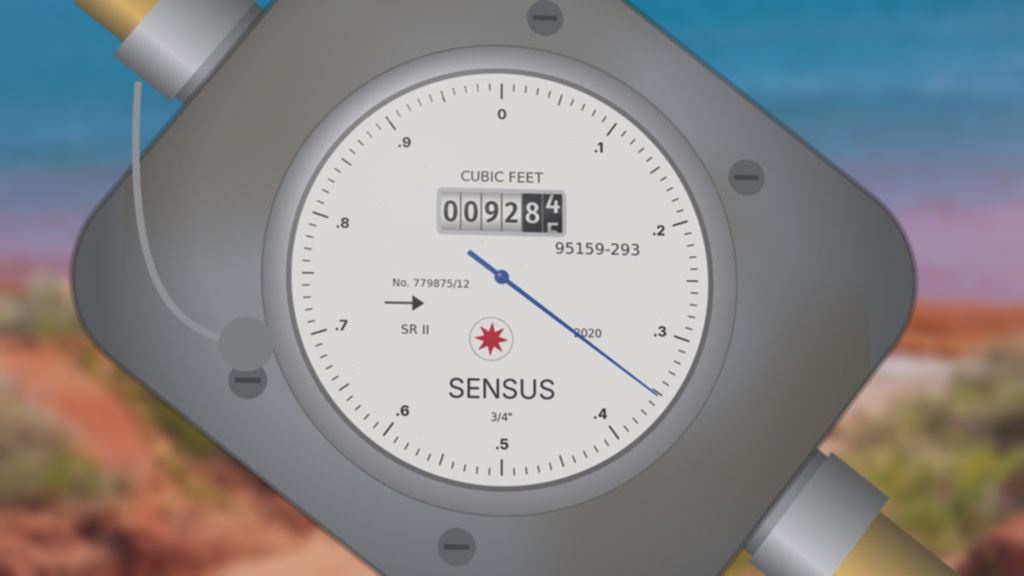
9284.35
